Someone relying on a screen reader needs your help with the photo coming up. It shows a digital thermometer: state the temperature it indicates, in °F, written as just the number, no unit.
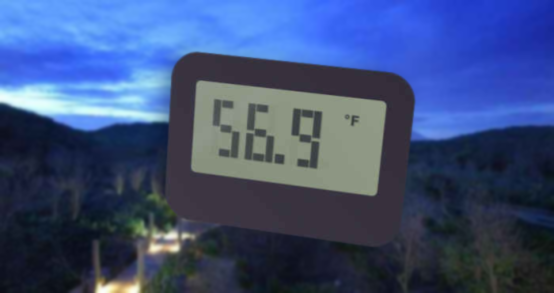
56.9
